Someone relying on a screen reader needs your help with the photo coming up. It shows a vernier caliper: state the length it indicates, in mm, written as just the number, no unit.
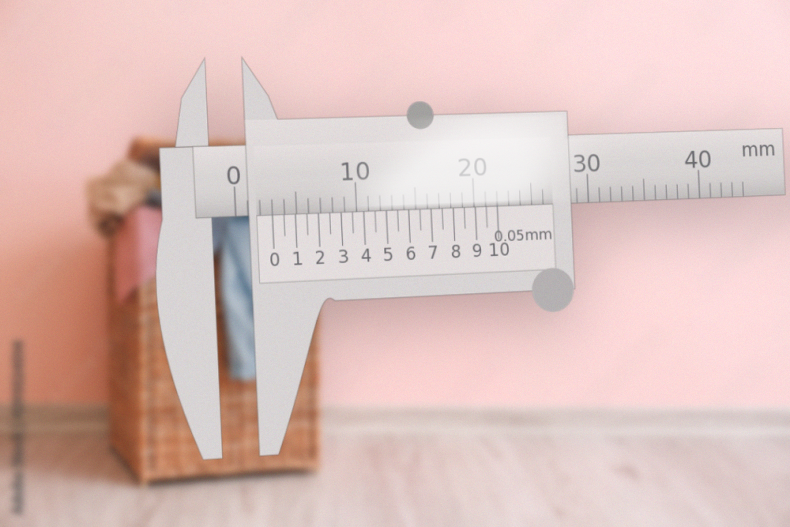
3.0
